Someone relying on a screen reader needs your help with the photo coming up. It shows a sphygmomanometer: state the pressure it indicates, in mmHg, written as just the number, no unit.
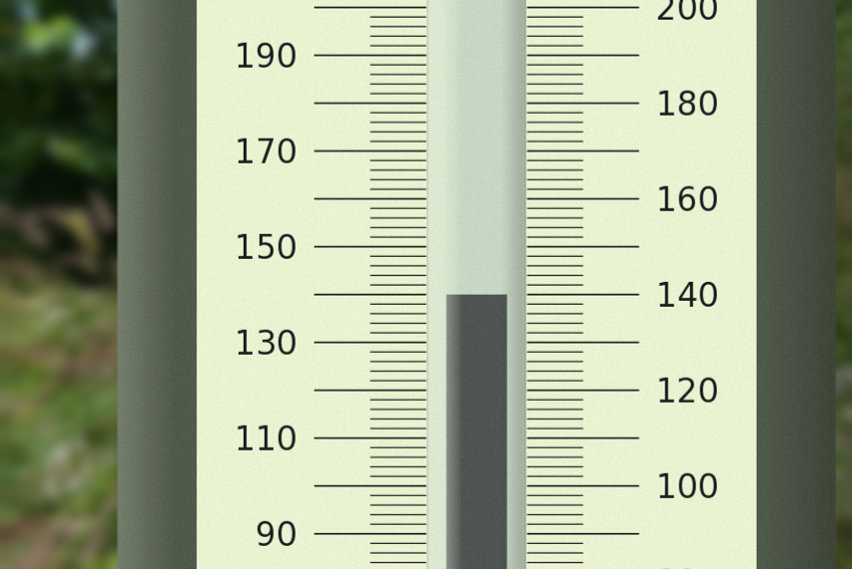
140
